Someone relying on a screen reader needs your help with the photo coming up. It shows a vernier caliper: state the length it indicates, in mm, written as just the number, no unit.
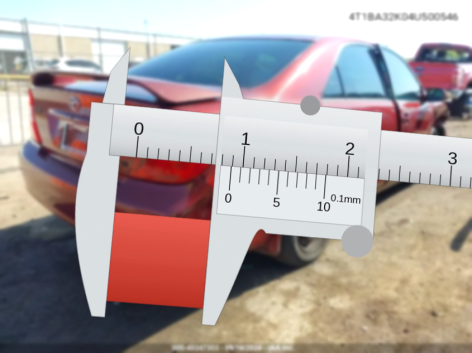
8.9
